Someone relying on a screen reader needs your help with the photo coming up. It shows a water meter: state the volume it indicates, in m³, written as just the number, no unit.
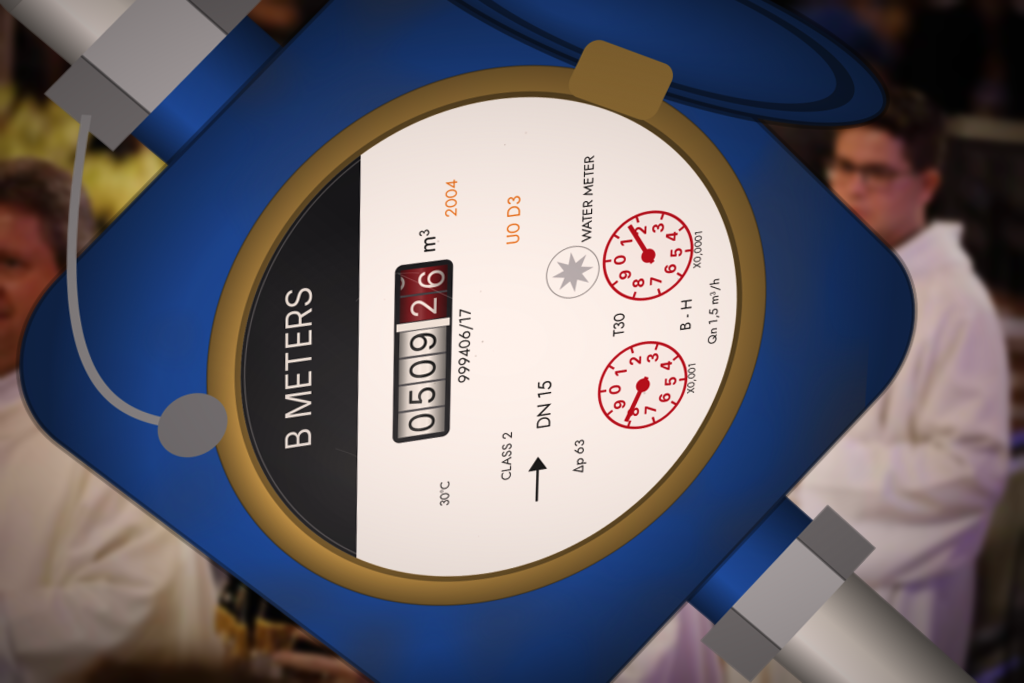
509.2581
